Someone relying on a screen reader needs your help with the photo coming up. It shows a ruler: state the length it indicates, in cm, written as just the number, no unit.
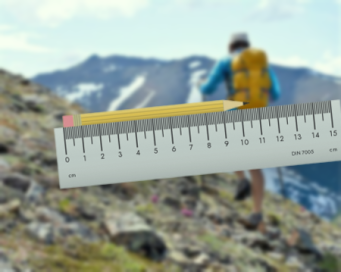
10.5
